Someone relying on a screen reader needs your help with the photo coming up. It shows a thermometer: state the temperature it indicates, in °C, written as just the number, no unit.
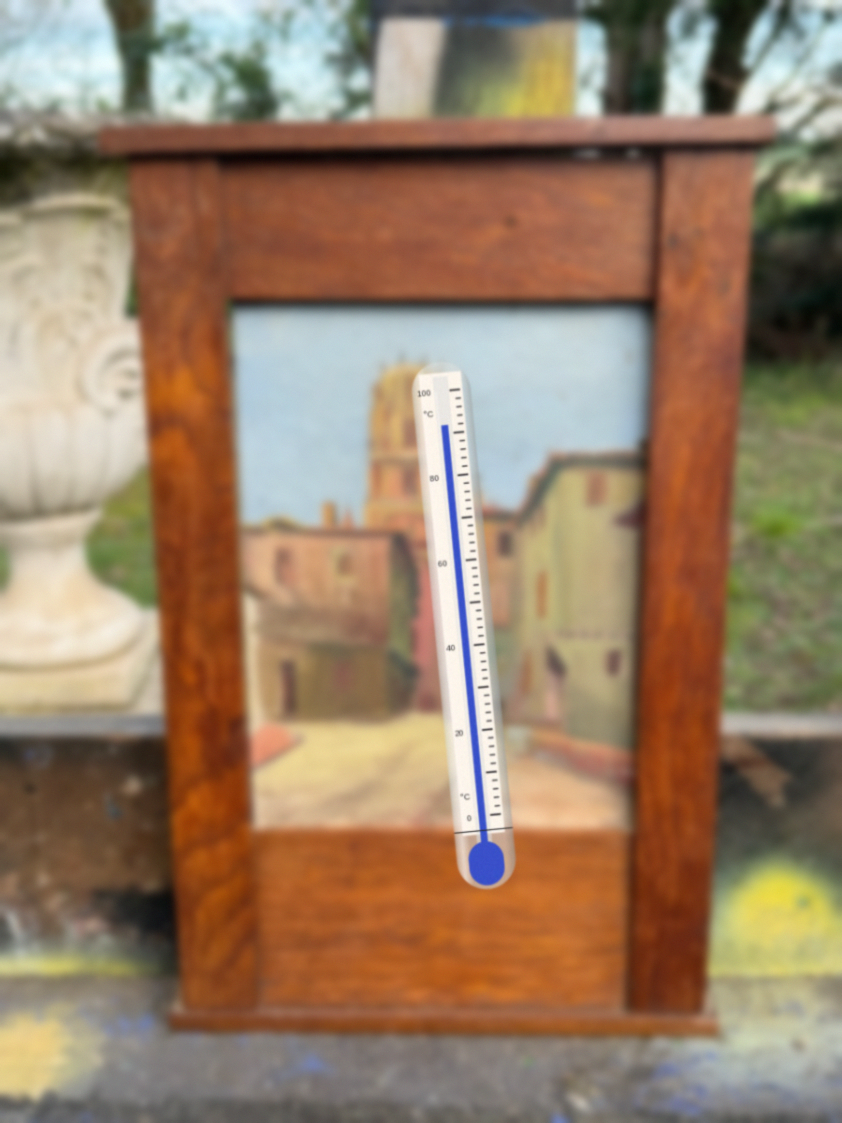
92
